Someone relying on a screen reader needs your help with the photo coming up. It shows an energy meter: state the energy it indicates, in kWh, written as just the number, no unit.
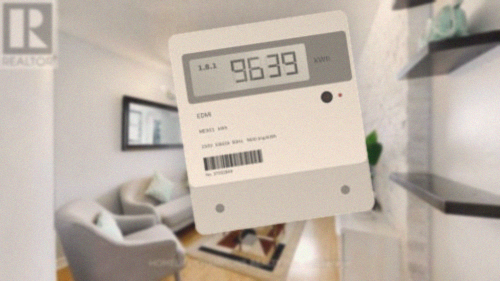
9639
